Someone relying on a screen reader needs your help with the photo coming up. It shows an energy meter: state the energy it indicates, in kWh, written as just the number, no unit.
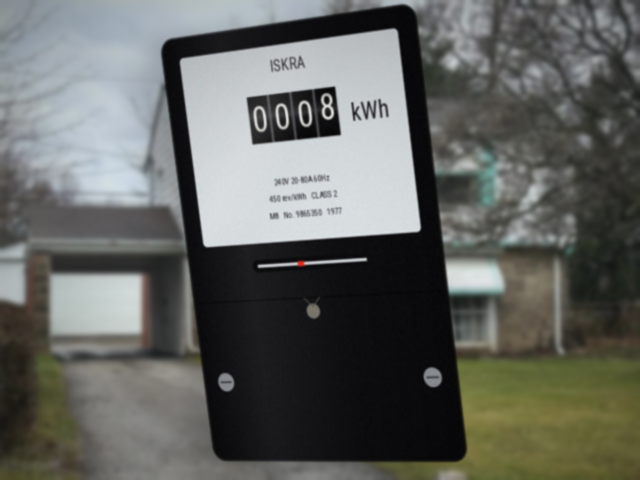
8
